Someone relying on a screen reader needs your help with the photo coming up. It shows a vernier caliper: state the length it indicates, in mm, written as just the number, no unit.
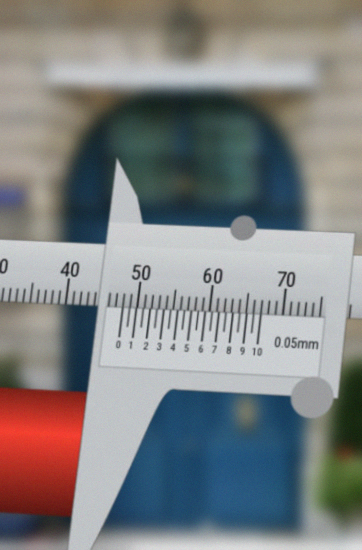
48.0
